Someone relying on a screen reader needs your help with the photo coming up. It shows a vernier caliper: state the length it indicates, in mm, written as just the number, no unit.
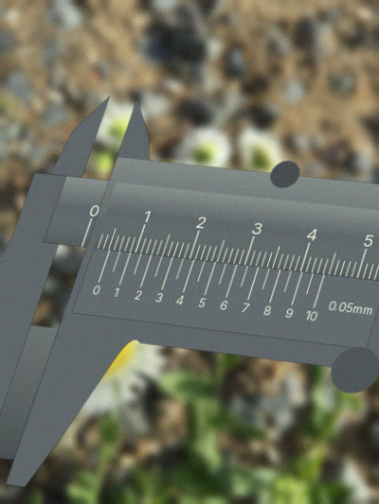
5.2
